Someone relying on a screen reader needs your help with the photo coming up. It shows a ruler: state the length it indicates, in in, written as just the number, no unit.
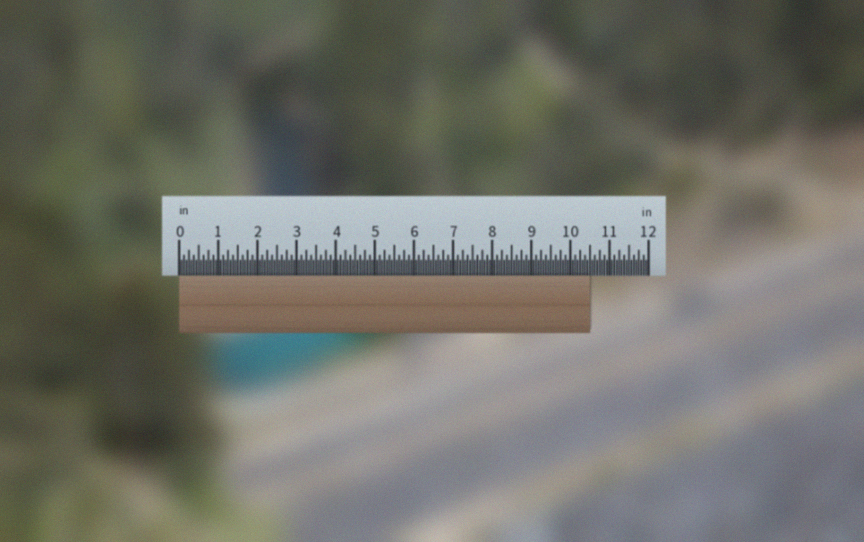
10.5
